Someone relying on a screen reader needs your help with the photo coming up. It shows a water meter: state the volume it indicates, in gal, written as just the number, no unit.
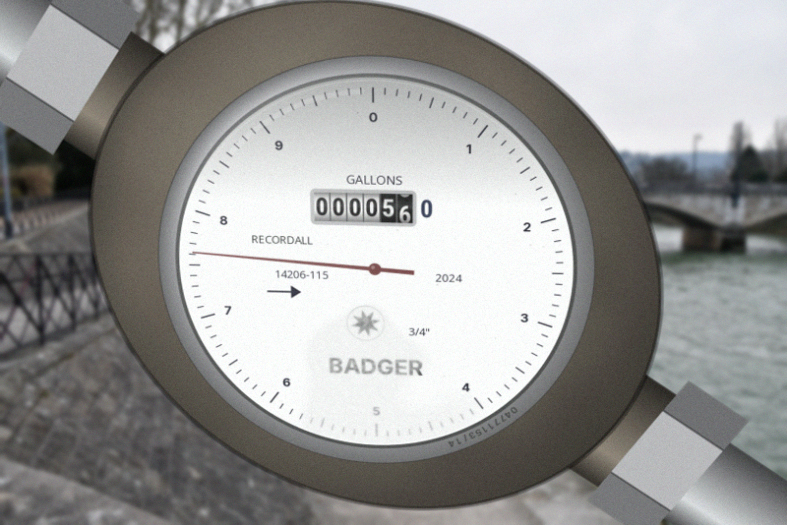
557.6
